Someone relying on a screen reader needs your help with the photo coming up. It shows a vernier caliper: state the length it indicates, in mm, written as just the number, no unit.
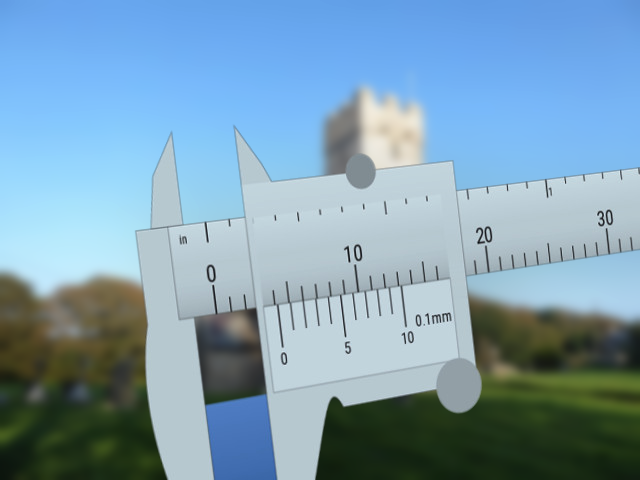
4.2
